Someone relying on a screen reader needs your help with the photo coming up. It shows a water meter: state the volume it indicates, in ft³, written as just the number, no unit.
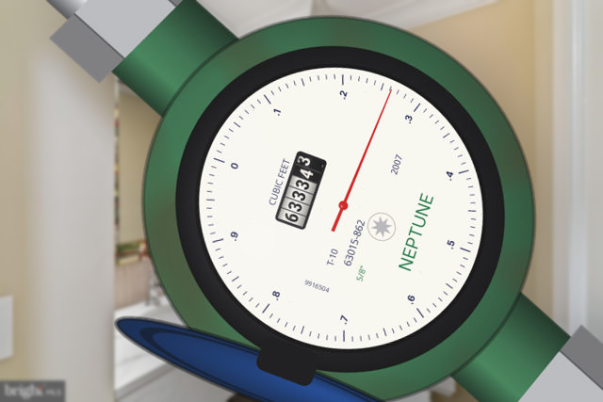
633343.26
